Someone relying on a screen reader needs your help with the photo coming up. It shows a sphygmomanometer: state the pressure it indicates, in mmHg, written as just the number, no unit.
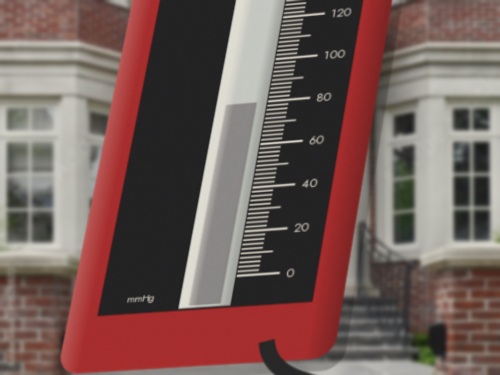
80
